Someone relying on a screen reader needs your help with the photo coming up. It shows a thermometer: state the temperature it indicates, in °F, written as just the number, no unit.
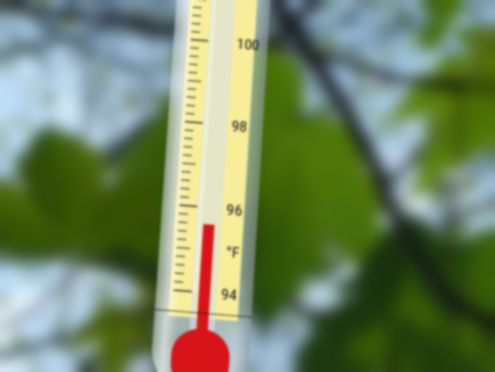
95.6
